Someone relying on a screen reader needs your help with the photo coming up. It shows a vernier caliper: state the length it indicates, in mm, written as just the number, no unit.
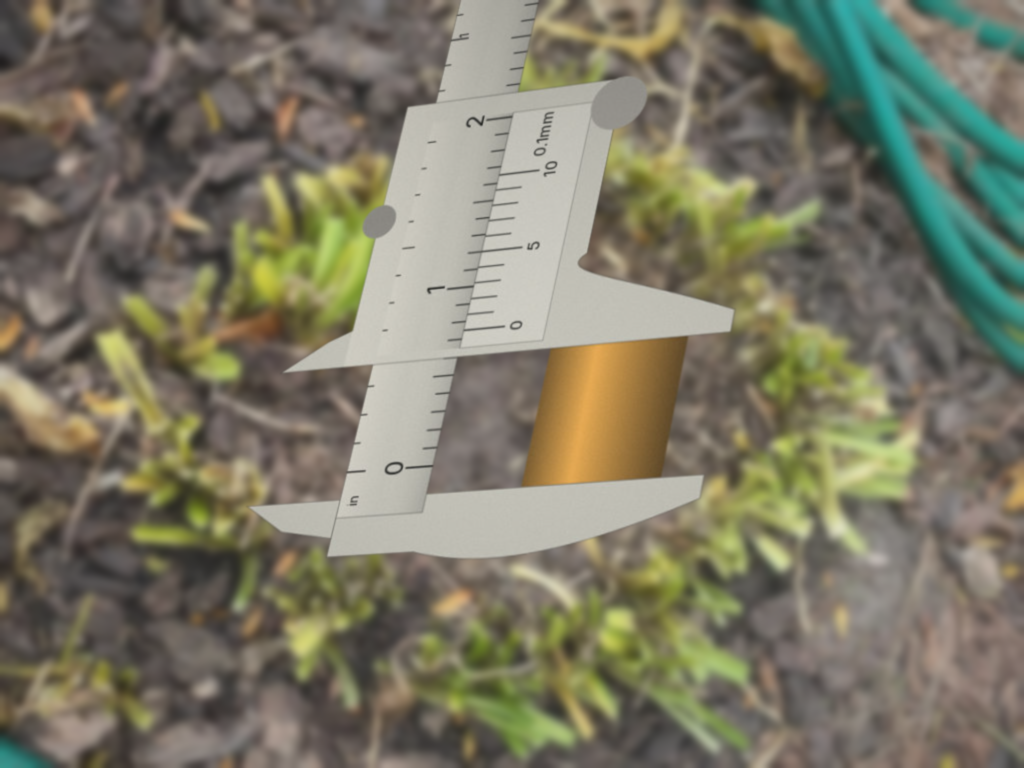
7.5
